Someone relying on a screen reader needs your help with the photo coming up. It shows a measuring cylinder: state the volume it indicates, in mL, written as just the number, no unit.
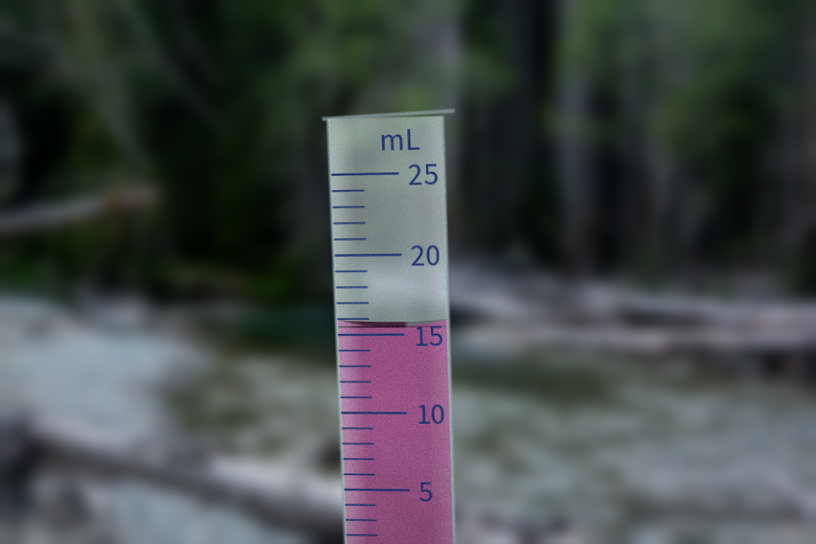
15.5
